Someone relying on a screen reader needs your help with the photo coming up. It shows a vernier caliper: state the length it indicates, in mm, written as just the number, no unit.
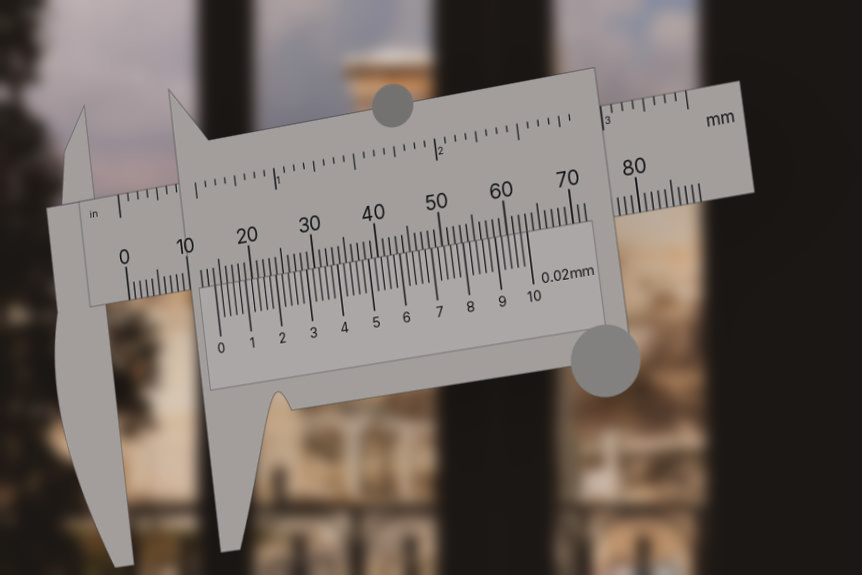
14.0
